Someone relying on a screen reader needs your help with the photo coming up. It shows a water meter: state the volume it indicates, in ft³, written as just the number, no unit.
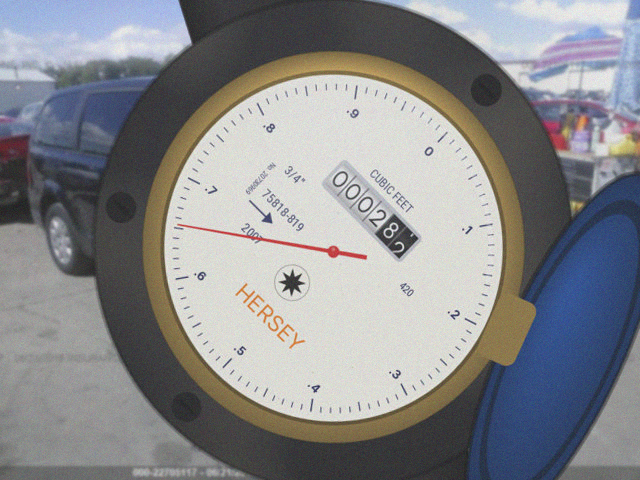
281.65
